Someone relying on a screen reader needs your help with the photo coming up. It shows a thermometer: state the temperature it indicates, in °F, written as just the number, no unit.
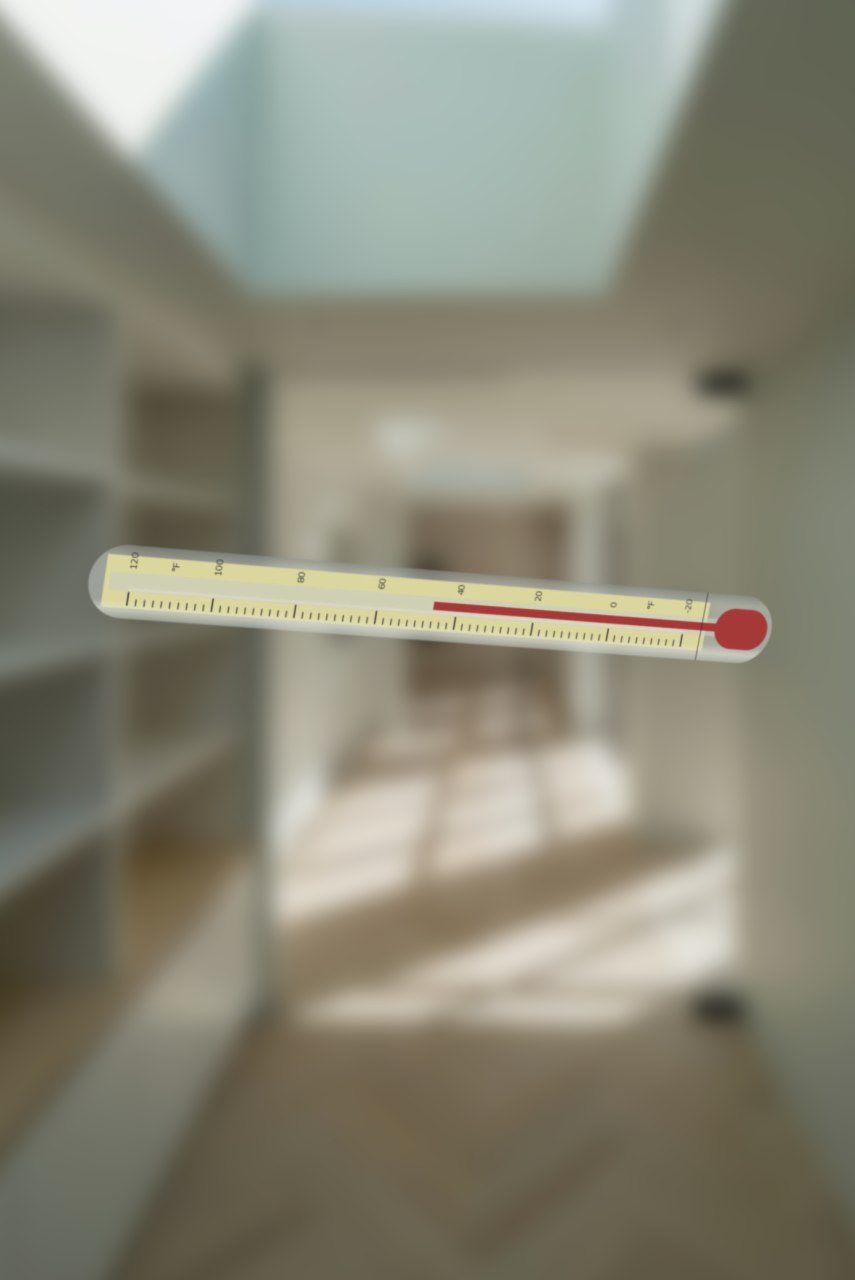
46
